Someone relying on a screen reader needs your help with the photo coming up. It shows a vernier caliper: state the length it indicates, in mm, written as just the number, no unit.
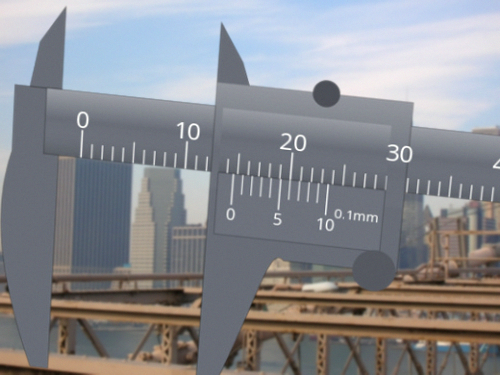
14.6
